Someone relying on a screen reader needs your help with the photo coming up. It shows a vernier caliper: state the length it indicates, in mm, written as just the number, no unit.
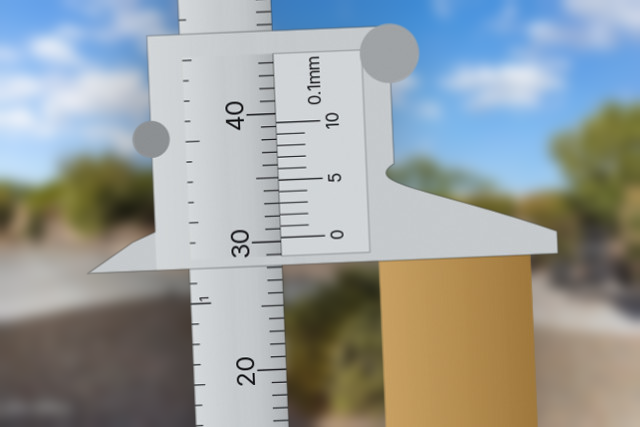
30.3
